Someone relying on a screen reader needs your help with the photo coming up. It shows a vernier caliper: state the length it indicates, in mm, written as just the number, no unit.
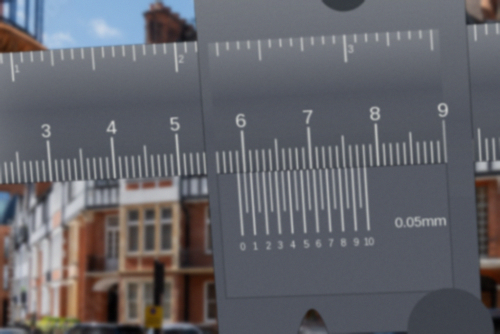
59.0
